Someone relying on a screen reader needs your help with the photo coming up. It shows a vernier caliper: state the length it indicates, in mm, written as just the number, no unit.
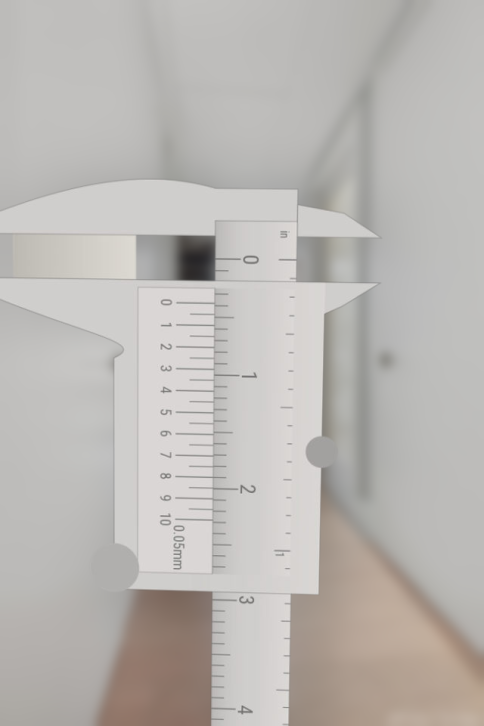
3.8
